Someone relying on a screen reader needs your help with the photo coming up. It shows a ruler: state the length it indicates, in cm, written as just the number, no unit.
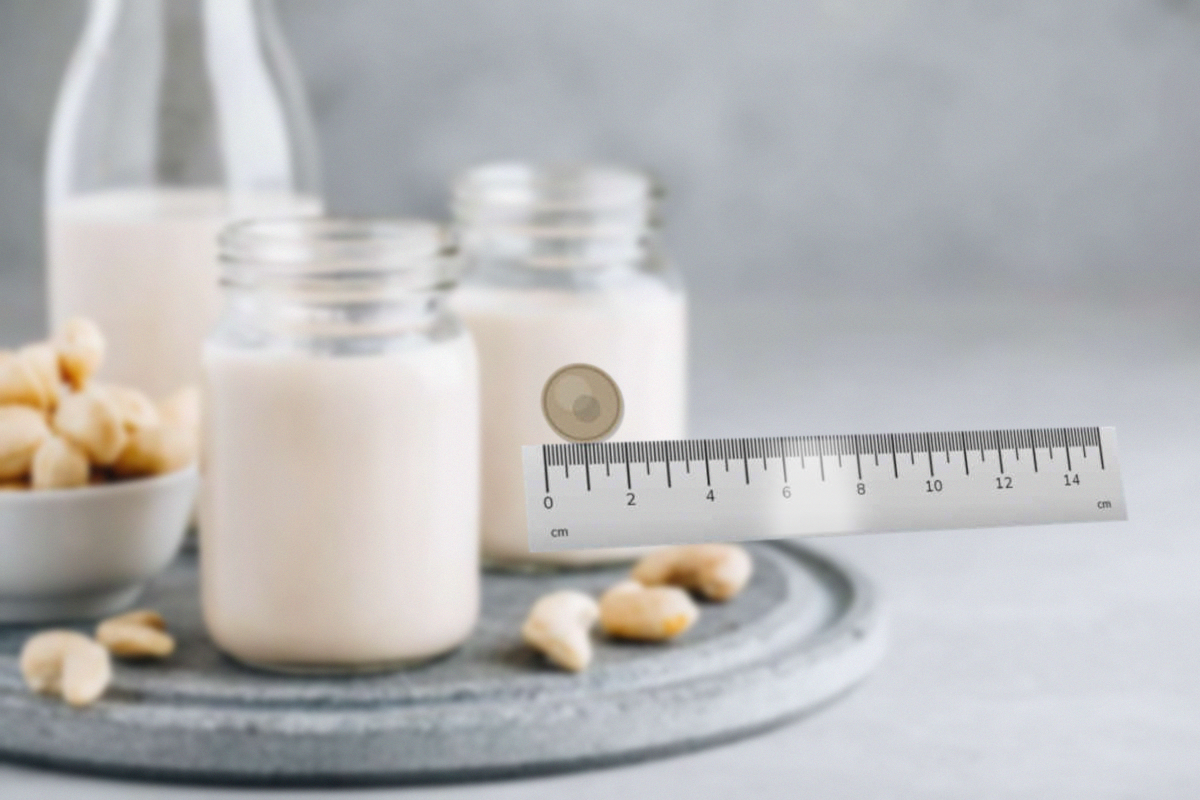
2
